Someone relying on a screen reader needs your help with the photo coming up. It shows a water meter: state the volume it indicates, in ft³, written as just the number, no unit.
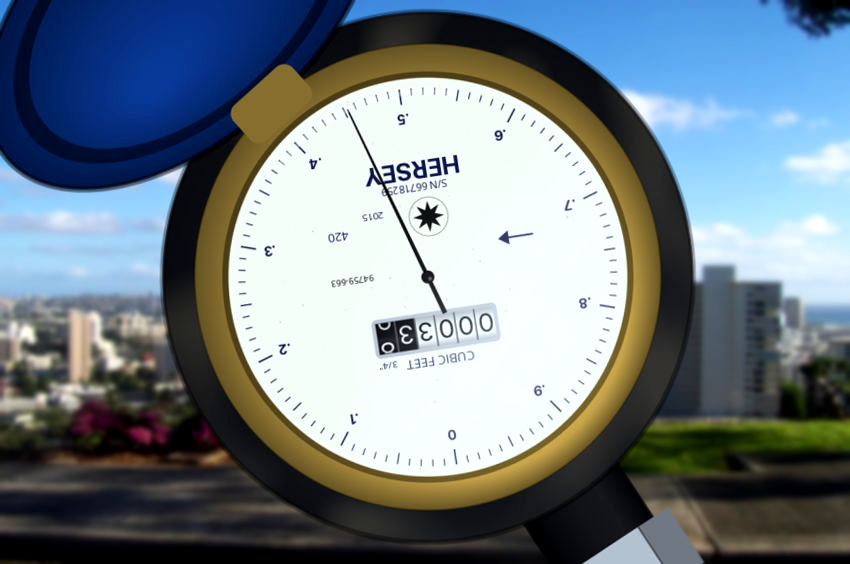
338.45
